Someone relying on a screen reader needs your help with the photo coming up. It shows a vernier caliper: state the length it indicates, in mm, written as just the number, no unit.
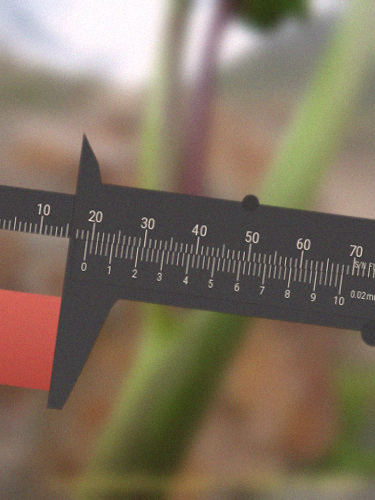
19.0
